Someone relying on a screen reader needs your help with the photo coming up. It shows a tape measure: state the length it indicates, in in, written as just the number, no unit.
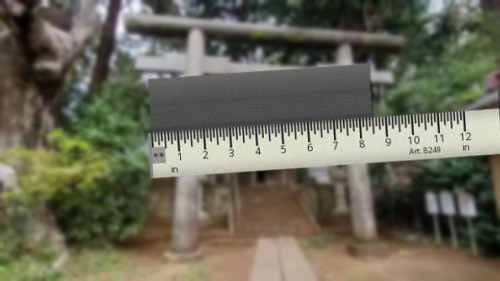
8.5
